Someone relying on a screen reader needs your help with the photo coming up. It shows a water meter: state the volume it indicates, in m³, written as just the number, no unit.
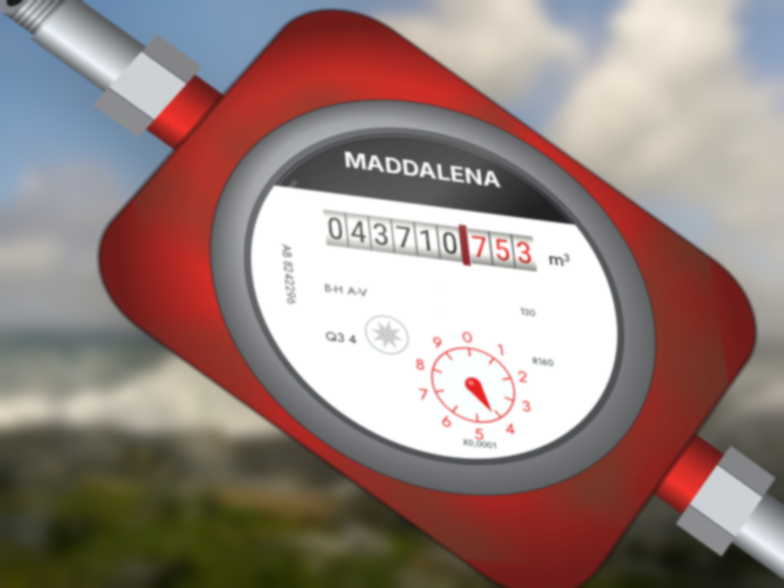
43710.7534
